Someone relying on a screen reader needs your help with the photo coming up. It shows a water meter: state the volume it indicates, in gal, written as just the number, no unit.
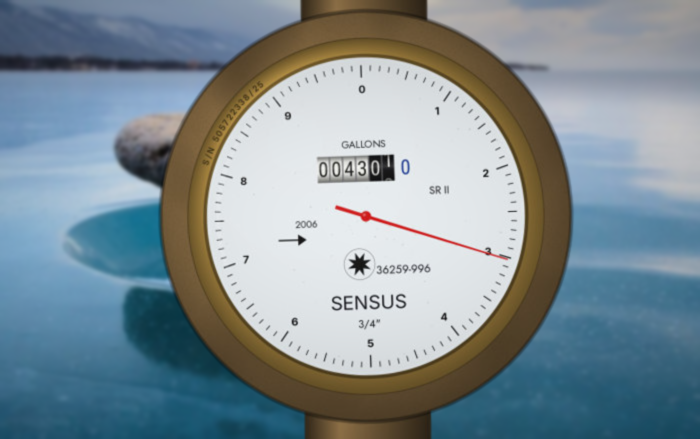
43013.0
